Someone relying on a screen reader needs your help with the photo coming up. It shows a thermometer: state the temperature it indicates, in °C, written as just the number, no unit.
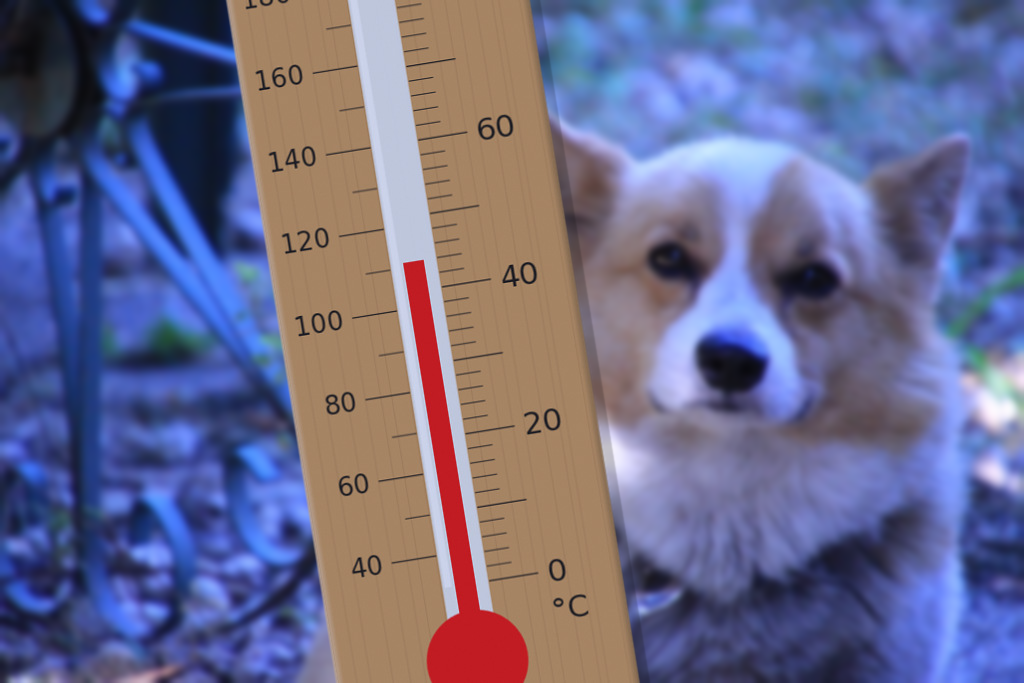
44
